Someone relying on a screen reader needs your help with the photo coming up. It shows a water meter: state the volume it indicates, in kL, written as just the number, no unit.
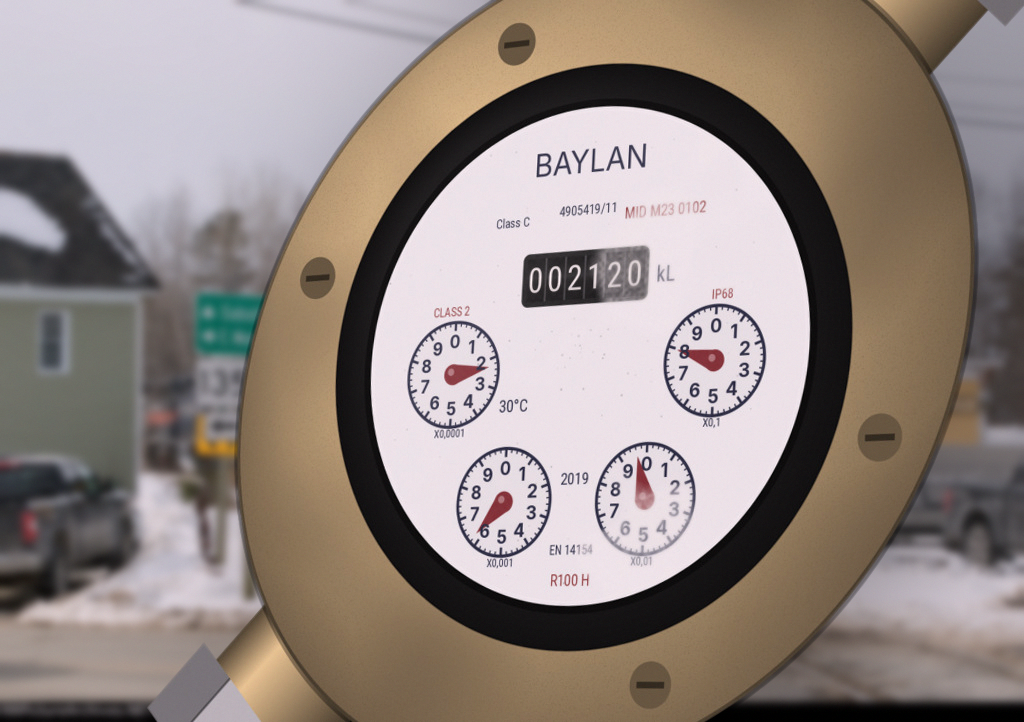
2120.7962
